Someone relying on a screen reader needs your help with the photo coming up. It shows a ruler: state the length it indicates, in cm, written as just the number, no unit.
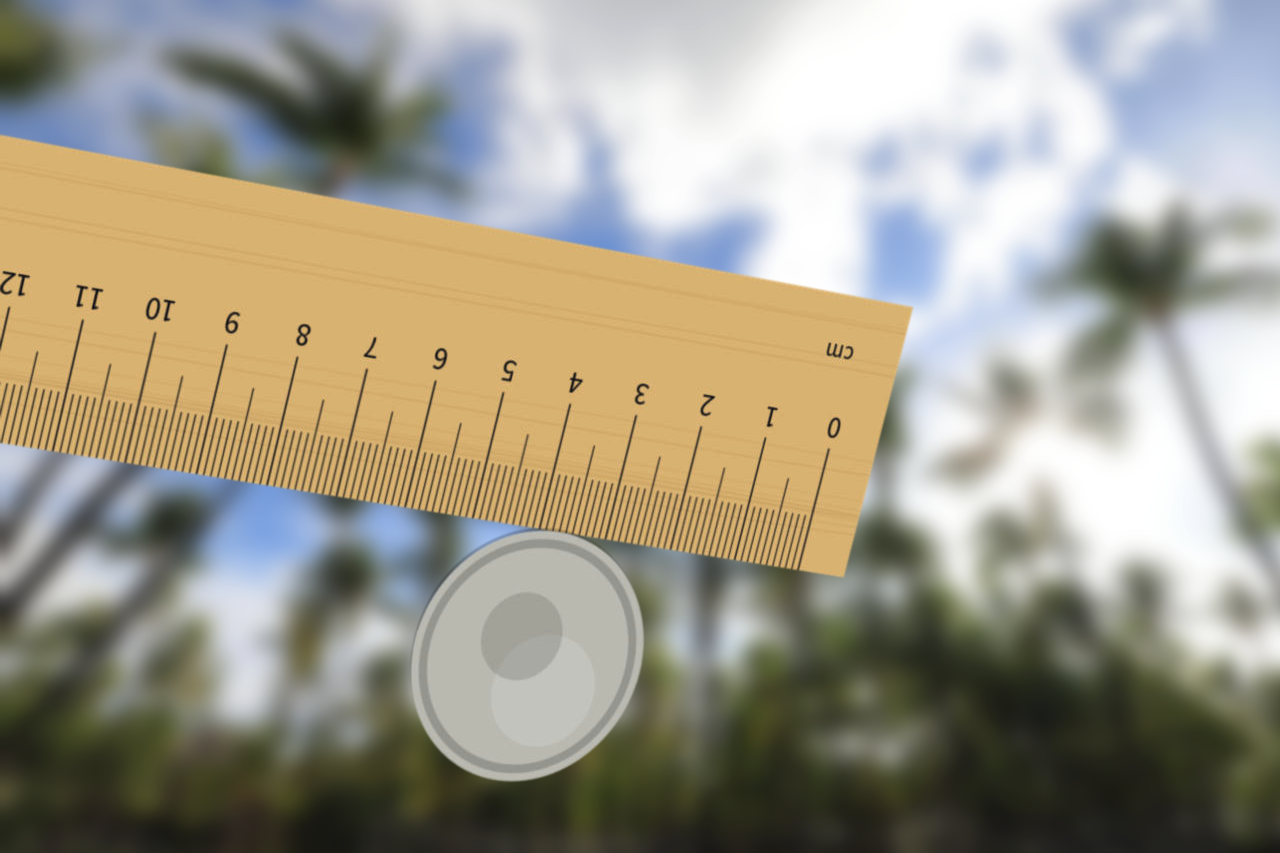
3.4
